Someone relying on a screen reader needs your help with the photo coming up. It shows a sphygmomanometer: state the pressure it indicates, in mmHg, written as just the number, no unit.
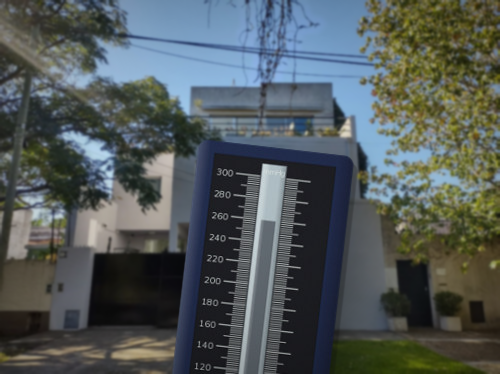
260
